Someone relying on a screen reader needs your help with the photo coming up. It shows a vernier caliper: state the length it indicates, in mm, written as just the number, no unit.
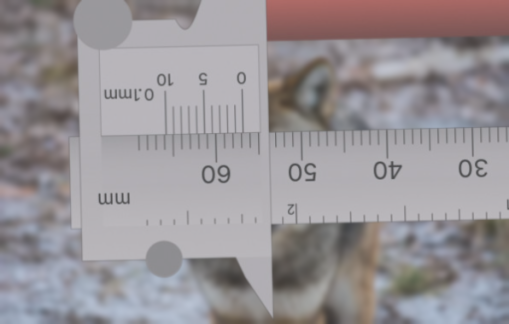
56.8
